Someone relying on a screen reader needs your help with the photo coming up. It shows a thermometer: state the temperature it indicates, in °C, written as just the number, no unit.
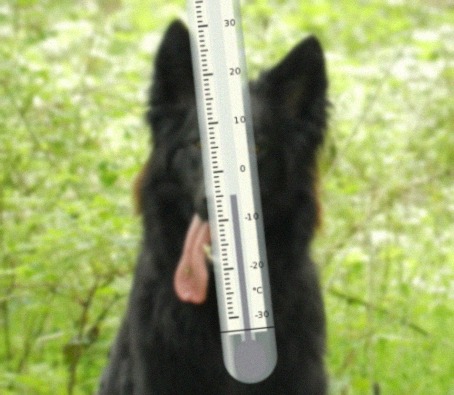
-5
